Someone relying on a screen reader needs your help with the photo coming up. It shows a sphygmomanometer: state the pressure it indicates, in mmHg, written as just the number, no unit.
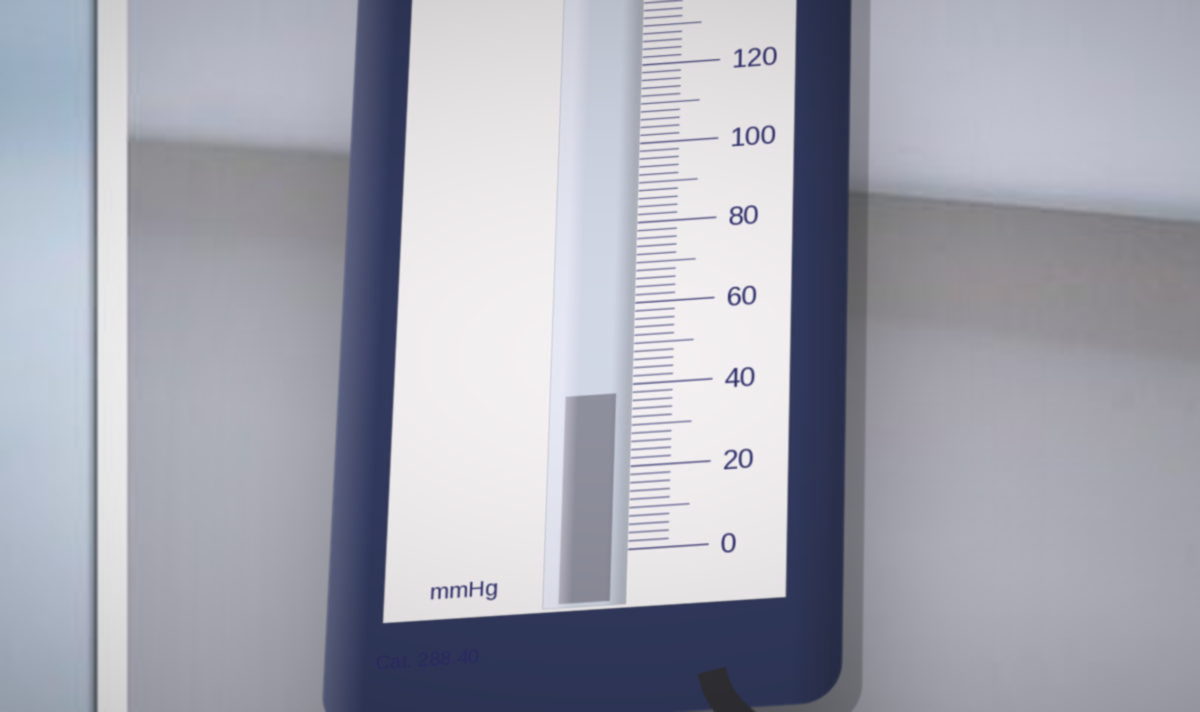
38
